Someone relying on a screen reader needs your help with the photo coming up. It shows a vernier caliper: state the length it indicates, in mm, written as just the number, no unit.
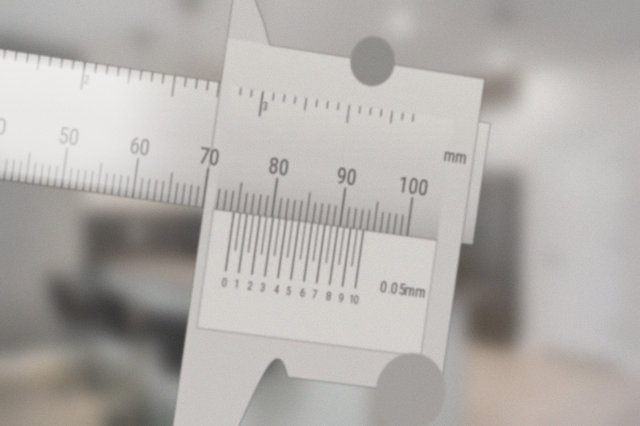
74.5
